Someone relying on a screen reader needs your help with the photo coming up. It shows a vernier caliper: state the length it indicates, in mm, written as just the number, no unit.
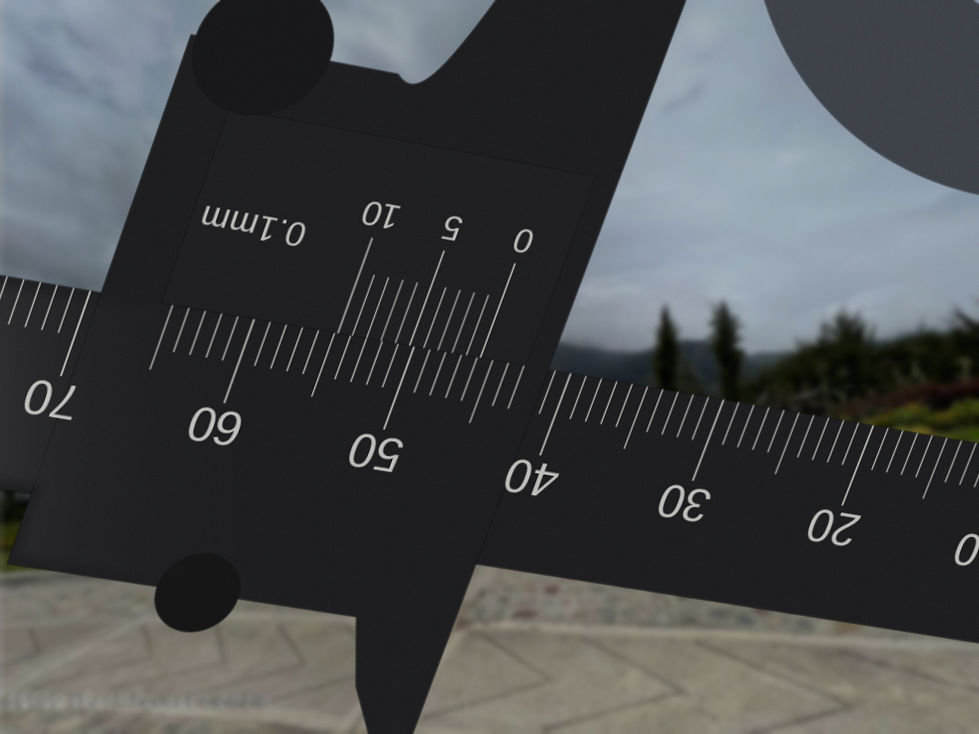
45.8
